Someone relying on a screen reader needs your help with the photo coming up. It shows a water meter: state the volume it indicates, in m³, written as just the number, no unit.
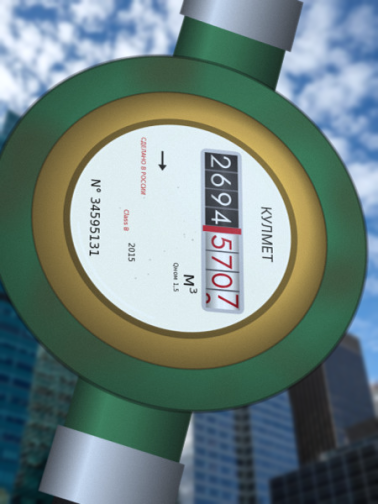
2694.5707
